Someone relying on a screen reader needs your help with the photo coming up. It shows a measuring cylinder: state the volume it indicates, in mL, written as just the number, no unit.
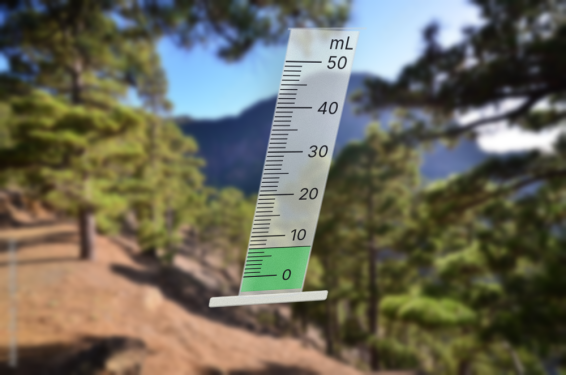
7
